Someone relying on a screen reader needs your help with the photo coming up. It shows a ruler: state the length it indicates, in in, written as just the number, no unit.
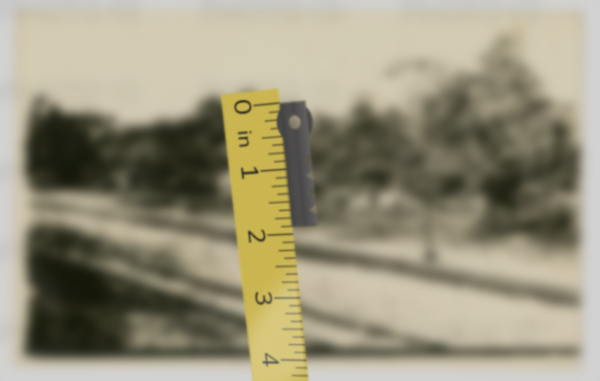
1.875
